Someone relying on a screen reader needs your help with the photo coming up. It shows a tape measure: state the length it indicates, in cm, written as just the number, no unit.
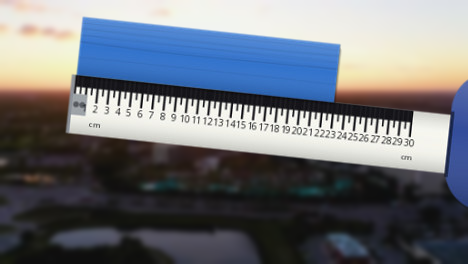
23
